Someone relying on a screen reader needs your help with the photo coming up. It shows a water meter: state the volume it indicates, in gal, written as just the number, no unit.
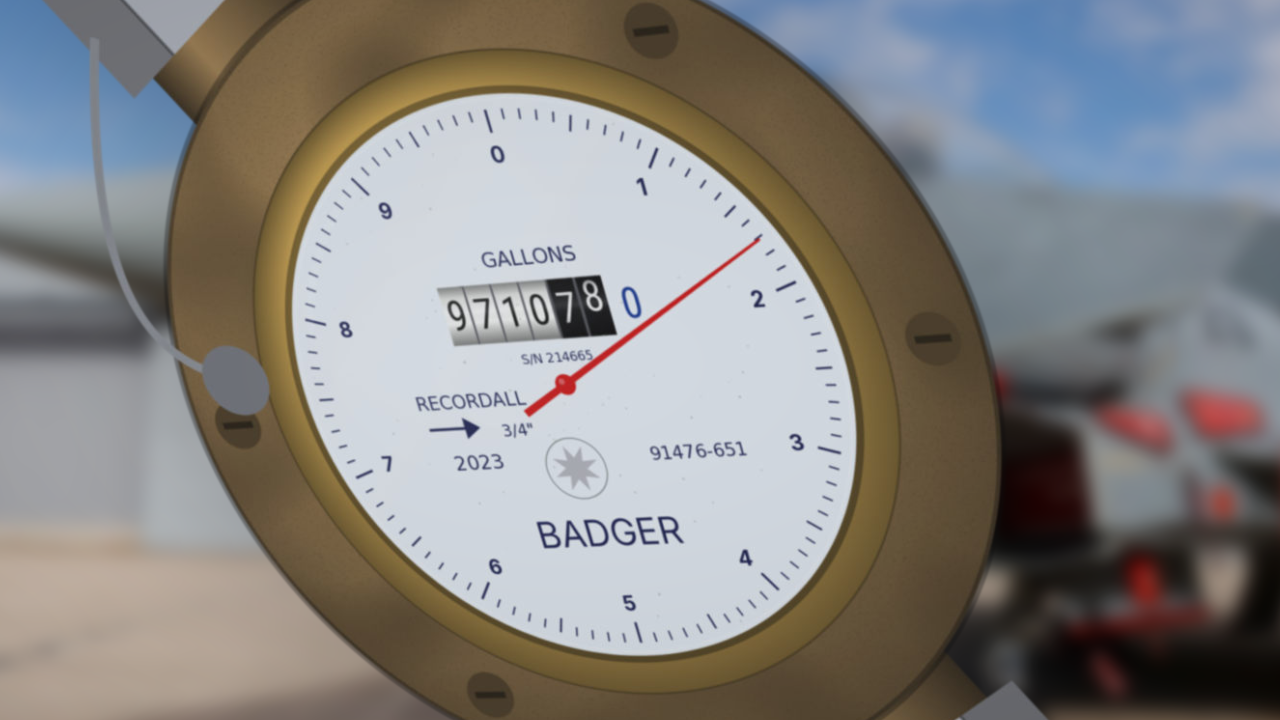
9710781.7
